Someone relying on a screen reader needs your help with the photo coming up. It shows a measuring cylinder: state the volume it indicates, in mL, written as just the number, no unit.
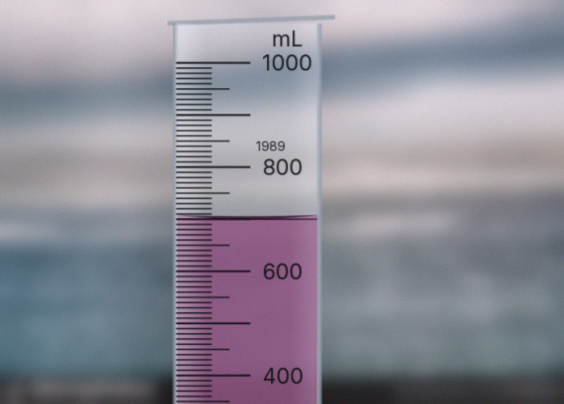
700
